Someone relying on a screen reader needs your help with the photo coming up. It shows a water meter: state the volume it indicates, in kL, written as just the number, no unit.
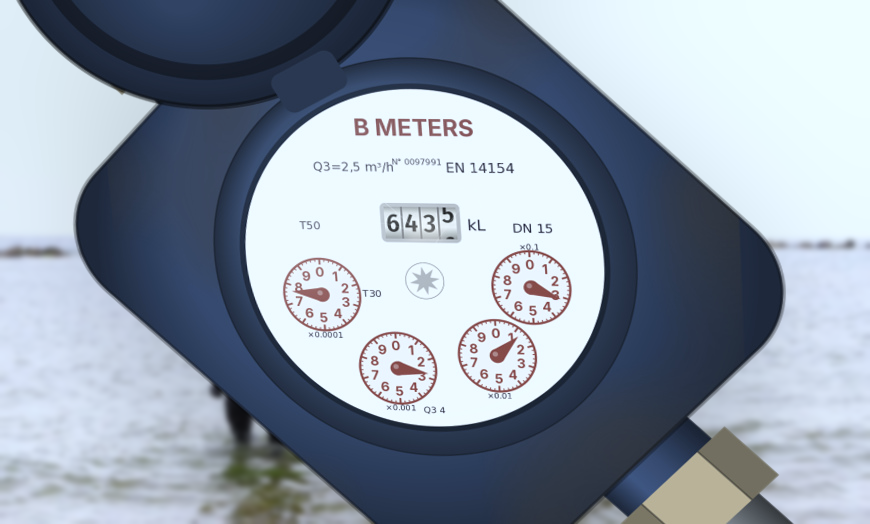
6435.3127
